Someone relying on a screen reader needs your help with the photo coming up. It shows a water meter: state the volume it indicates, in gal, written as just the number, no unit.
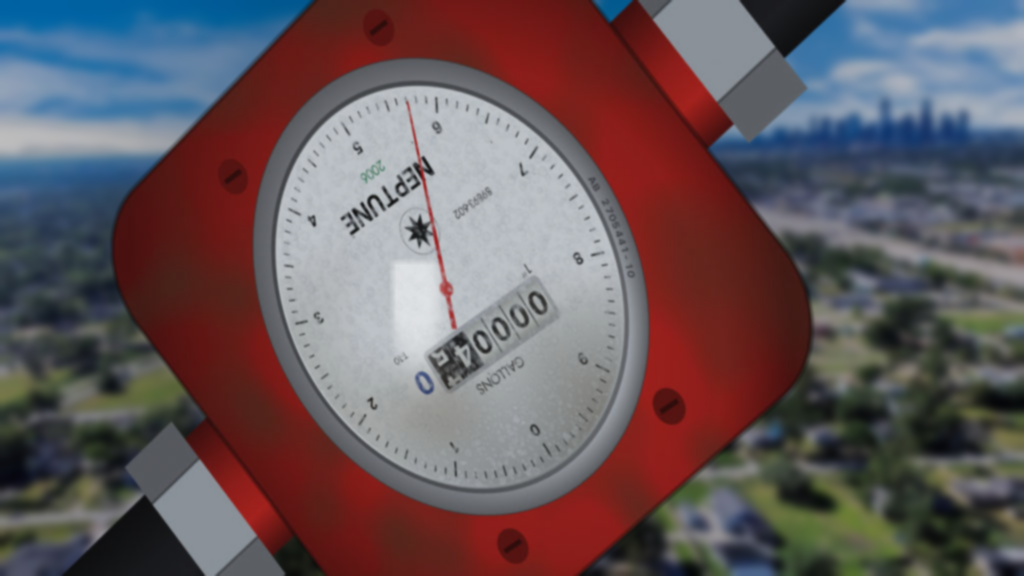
445.7
